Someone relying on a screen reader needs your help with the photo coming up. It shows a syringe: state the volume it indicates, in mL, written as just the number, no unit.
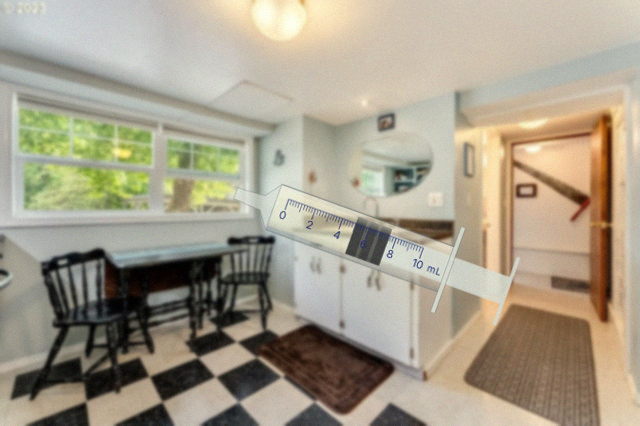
5
